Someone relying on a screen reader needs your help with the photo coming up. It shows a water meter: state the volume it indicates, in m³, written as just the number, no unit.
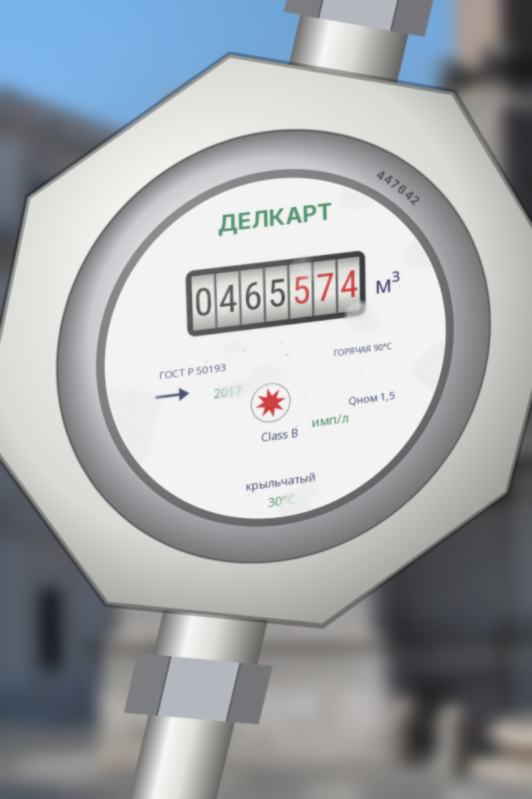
465.574
